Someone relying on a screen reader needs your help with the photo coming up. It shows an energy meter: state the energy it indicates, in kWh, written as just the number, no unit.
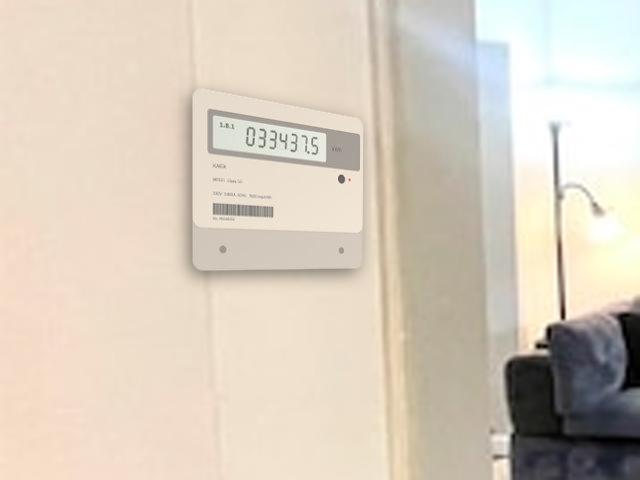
33437.5
